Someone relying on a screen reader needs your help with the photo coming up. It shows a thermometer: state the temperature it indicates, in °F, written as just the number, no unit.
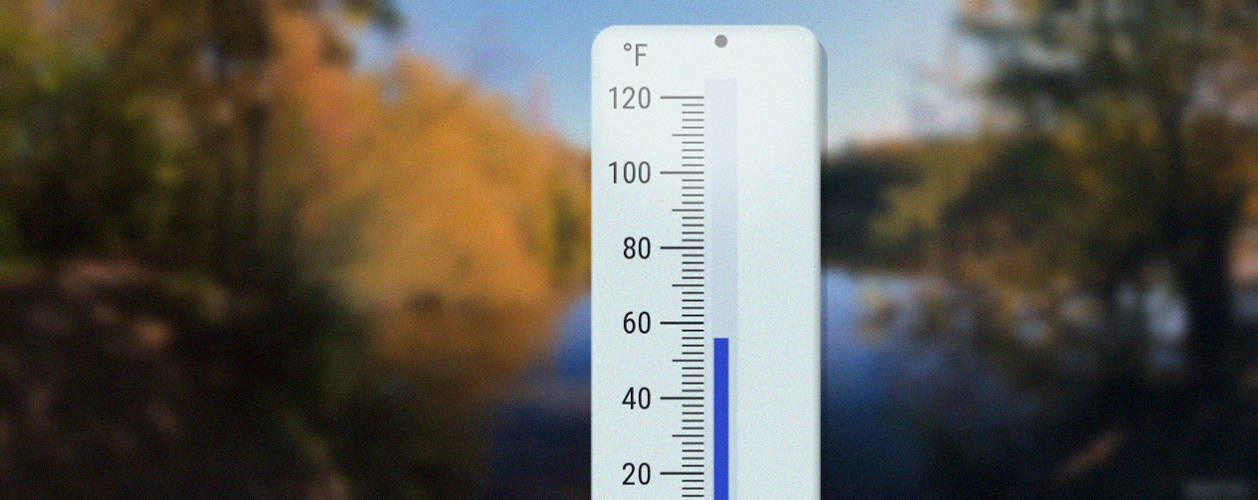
56
